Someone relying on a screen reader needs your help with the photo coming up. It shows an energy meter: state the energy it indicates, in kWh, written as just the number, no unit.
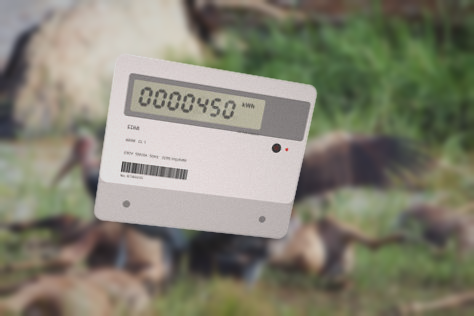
450
